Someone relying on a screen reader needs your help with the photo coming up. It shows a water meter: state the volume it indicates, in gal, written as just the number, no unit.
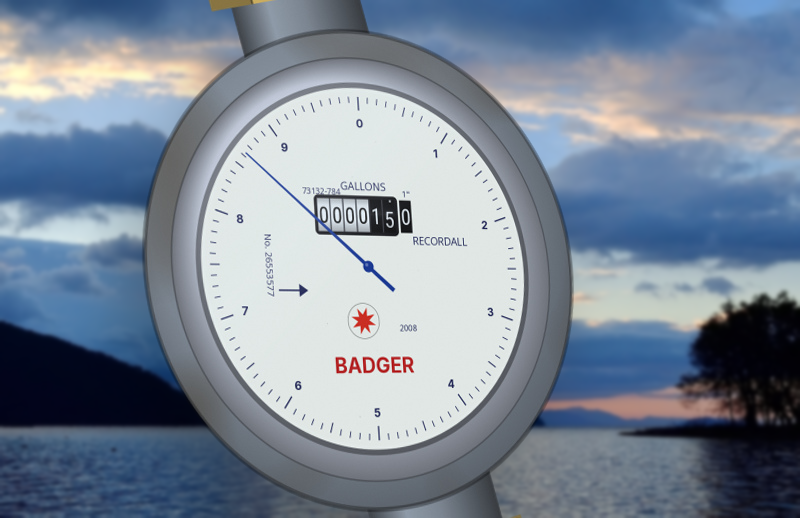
148.6
